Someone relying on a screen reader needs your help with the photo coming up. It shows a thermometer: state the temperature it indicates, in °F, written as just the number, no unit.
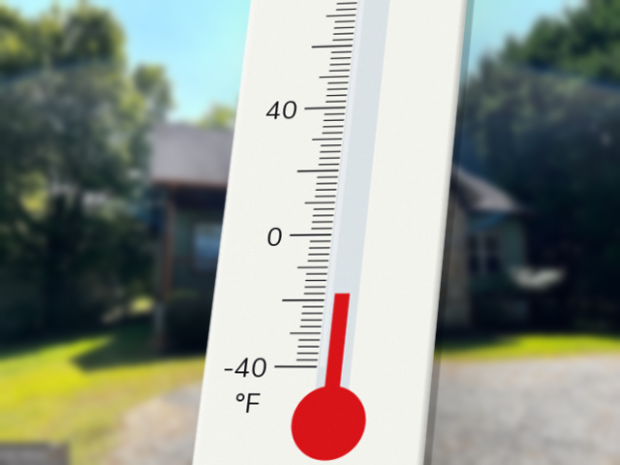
-18
